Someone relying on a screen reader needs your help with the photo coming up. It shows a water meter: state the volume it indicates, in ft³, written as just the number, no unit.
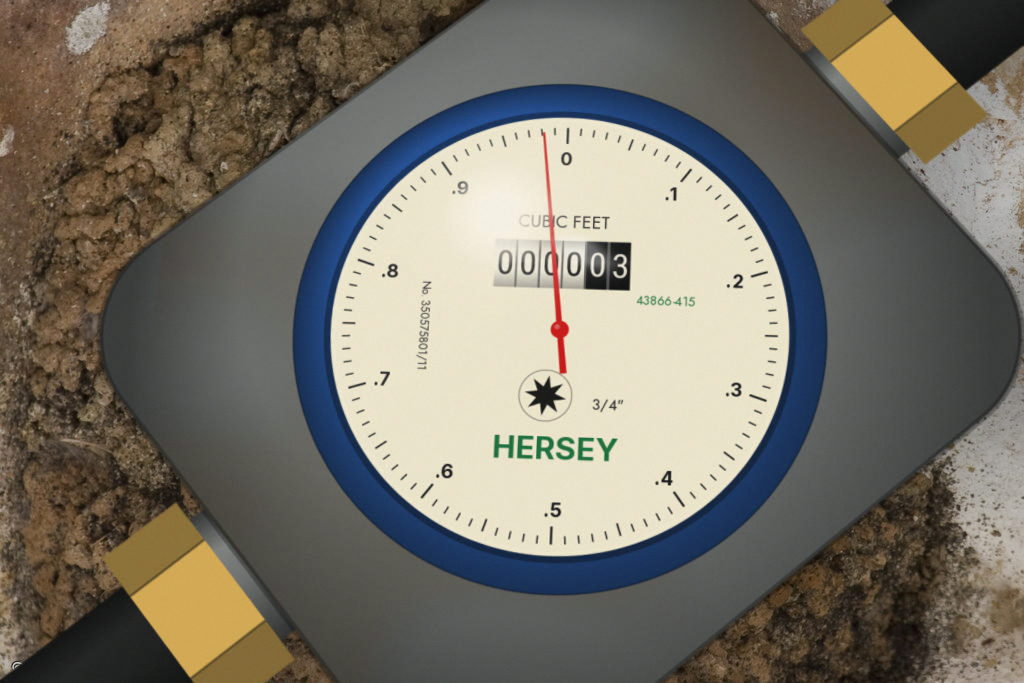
2.98
